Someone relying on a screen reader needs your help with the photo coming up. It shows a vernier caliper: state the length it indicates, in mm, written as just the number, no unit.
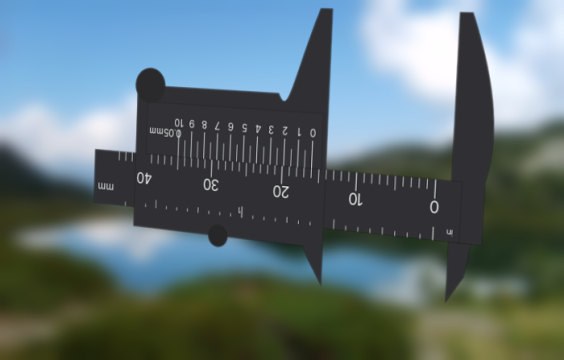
16.0
